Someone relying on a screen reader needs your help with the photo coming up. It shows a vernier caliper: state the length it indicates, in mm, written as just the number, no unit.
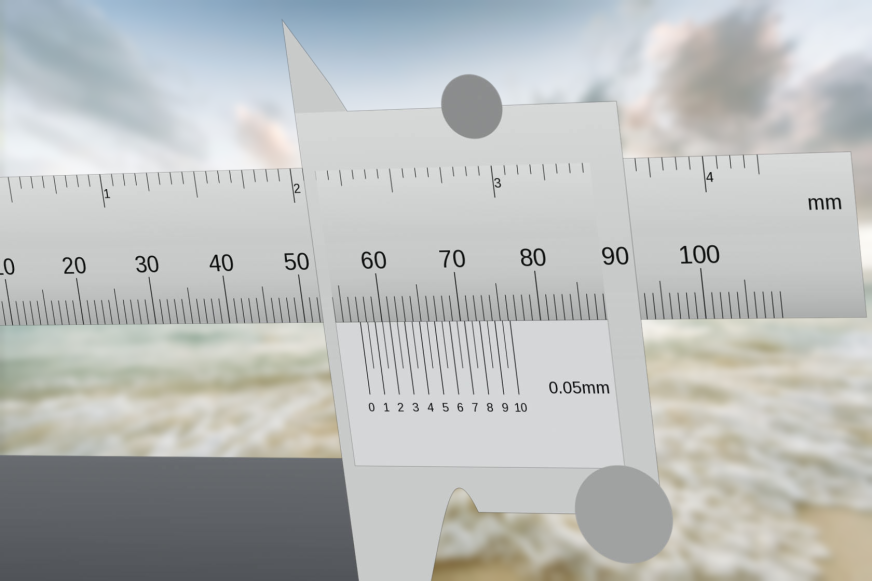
57.2
